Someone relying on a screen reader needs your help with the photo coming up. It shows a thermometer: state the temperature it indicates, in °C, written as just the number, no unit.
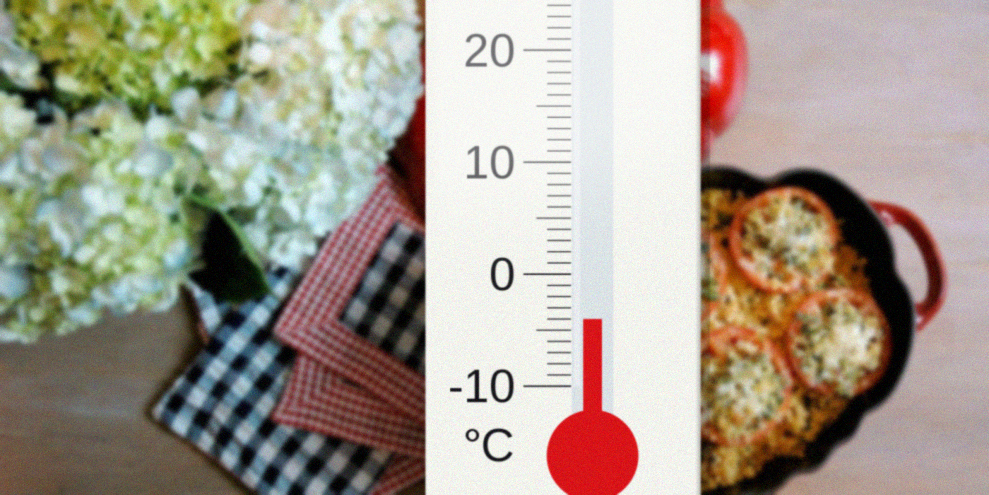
-4
